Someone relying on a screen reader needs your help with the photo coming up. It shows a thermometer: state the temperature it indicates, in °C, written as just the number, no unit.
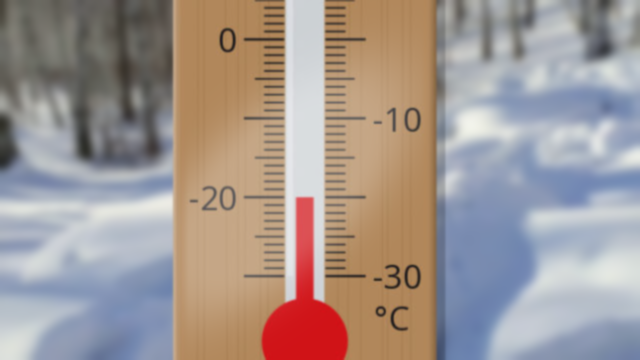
-20
